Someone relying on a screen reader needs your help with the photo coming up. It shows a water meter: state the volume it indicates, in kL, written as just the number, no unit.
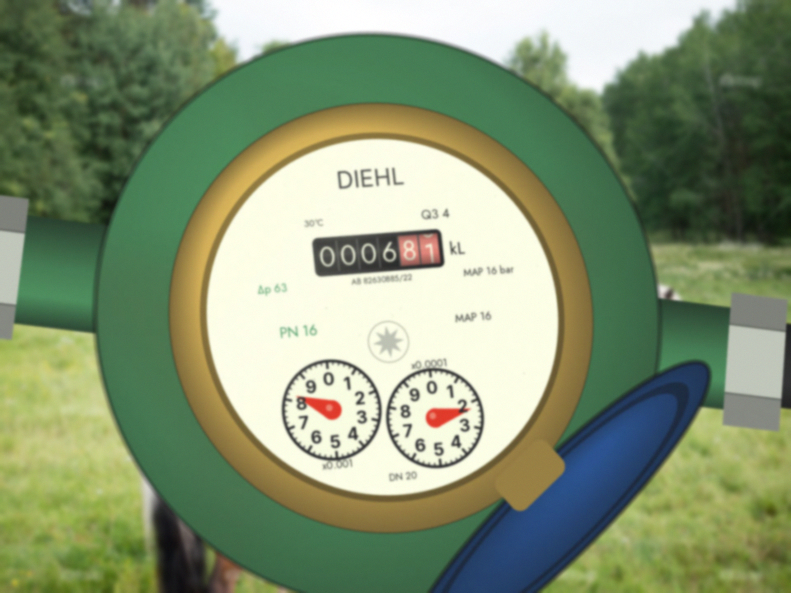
6.8082
